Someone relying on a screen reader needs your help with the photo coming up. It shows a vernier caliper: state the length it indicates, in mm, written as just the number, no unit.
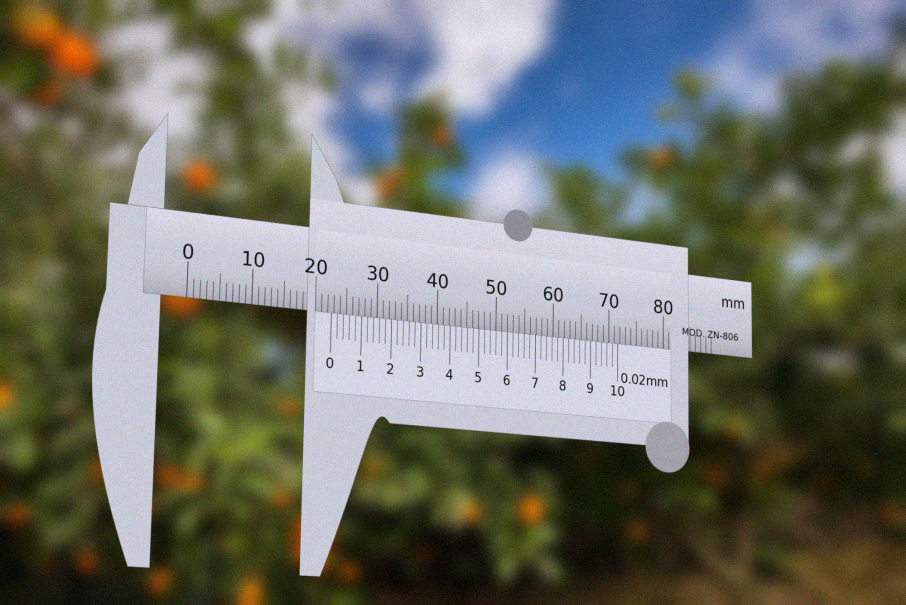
22.6
